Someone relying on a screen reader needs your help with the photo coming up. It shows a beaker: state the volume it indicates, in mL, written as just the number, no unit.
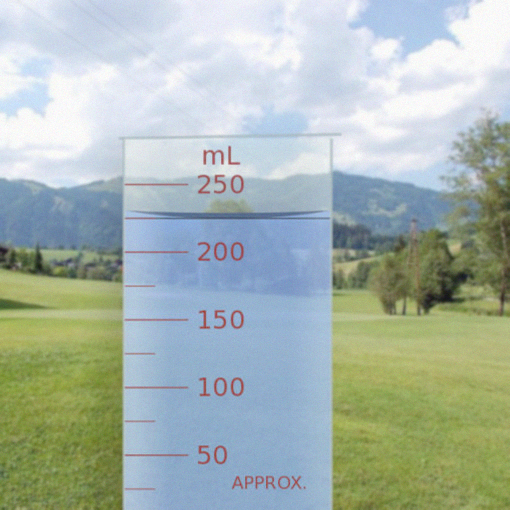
225
